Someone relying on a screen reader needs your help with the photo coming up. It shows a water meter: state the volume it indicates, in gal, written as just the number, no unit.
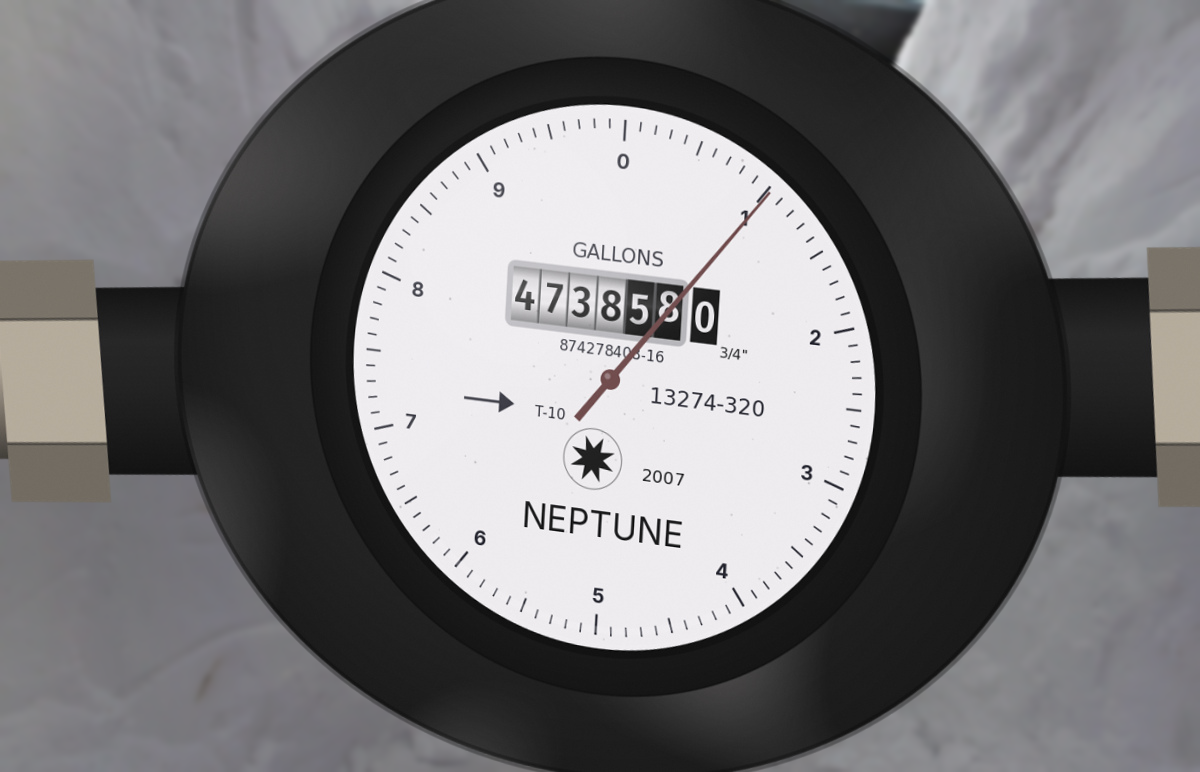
4738581.0
